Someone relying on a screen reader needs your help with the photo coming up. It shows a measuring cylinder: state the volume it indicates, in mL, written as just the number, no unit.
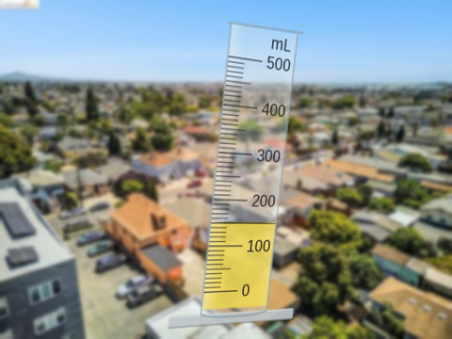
150
